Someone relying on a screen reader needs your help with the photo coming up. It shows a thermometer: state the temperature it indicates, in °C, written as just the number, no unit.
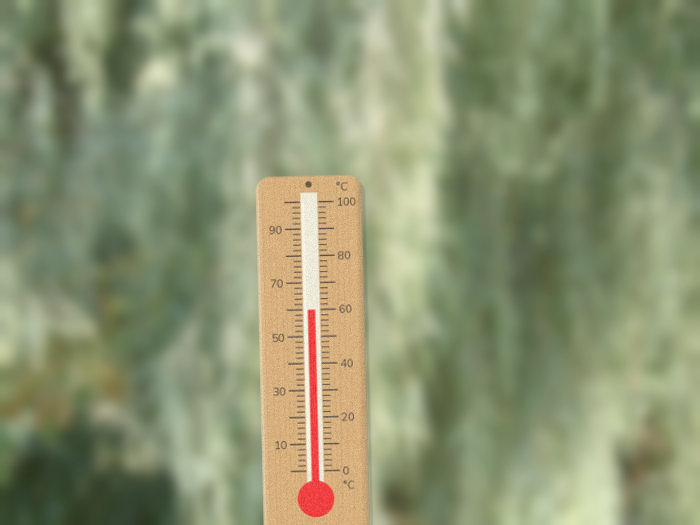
60
